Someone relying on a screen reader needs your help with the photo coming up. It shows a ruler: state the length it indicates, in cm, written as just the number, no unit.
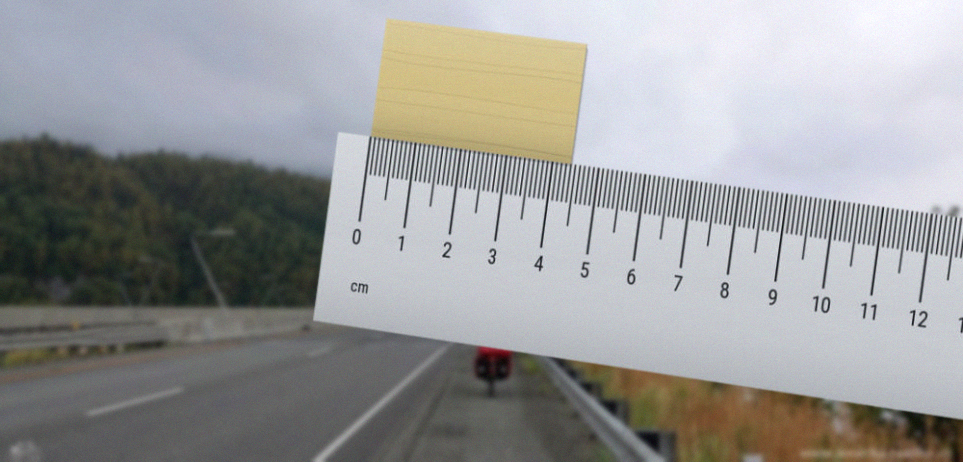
4.4
